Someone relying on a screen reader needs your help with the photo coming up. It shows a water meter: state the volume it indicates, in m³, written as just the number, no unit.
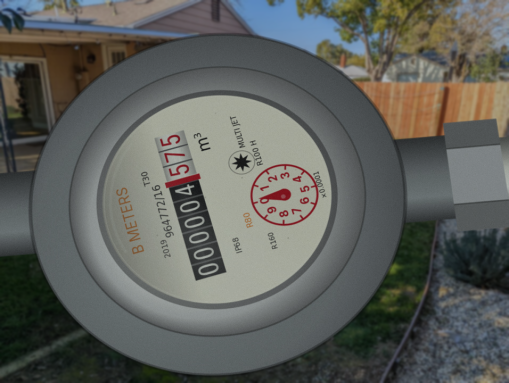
4.5750
